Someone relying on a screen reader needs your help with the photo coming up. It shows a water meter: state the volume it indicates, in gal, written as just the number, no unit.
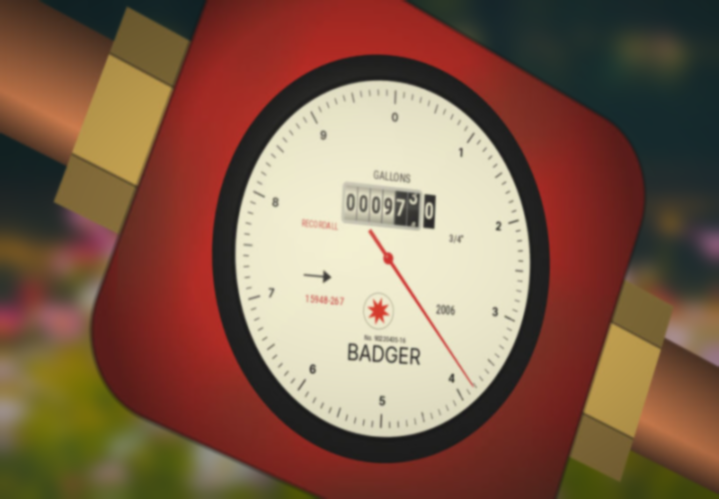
9733.8
